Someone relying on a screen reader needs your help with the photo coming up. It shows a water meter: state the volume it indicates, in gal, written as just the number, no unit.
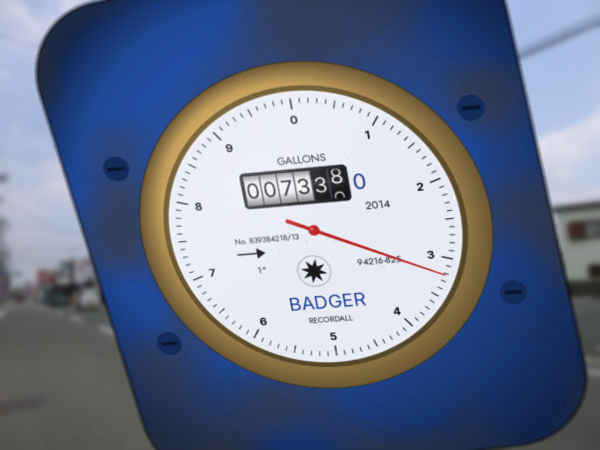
73383.2
